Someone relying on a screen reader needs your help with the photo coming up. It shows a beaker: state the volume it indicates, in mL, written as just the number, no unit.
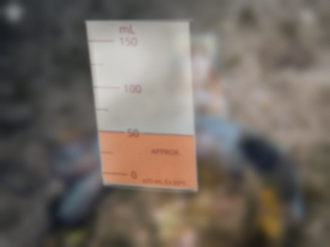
50
